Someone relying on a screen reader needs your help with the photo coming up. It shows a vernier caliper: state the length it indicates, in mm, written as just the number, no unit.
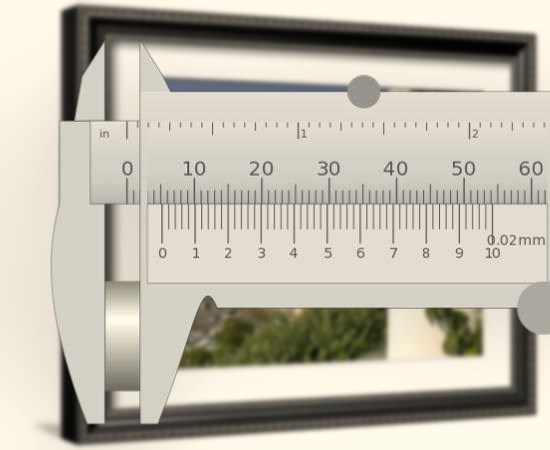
5.2
